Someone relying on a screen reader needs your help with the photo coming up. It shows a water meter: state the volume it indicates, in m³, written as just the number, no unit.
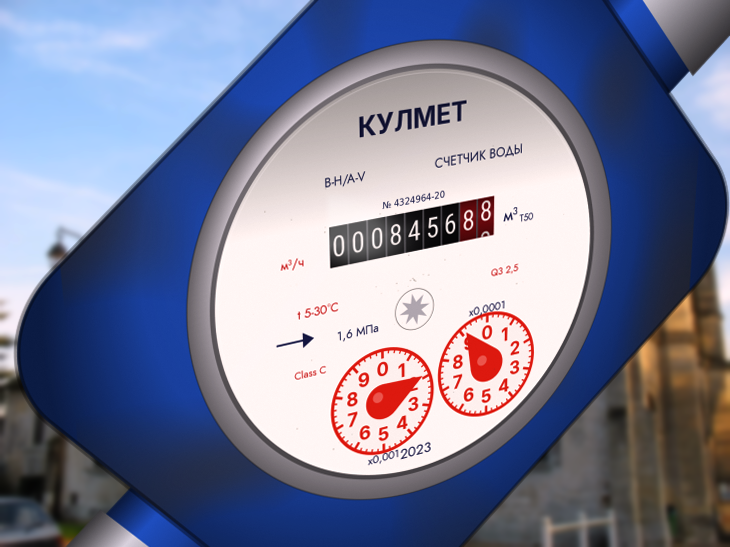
8456.8819
